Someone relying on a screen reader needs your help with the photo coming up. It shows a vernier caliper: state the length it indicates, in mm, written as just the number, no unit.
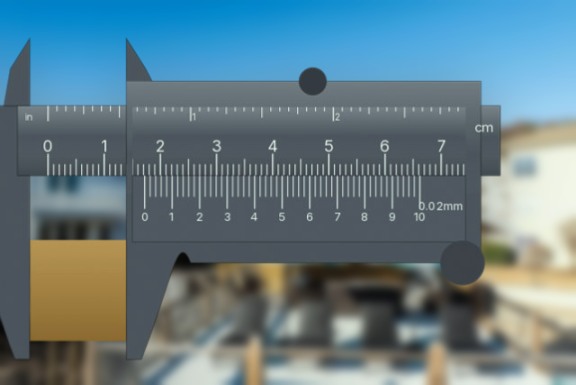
17.2
